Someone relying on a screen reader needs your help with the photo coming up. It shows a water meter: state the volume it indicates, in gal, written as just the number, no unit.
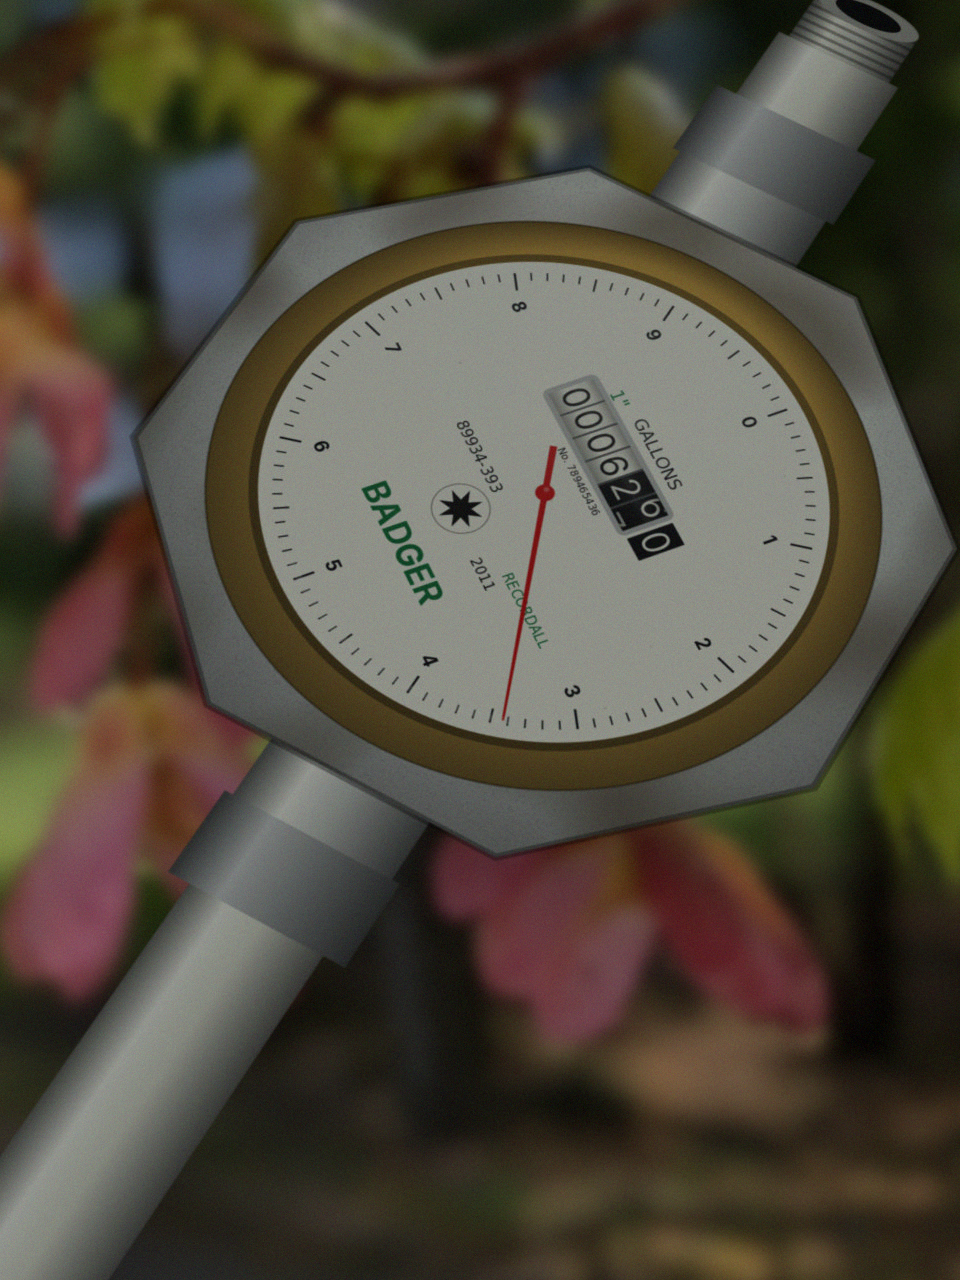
6263.4
